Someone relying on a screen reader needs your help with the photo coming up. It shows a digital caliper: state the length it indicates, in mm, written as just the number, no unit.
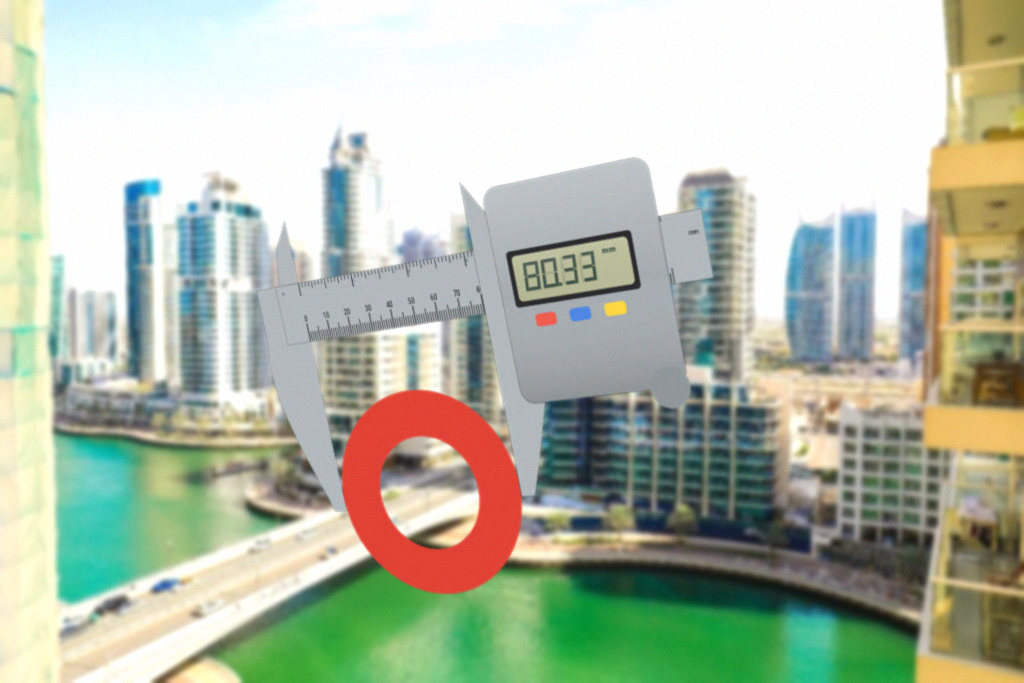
80.33
